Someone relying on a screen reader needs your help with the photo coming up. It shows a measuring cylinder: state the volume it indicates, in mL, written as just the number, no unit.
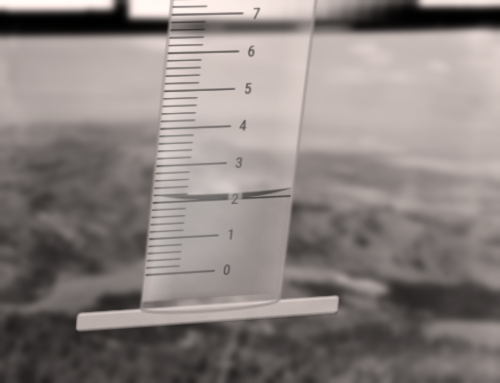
2
